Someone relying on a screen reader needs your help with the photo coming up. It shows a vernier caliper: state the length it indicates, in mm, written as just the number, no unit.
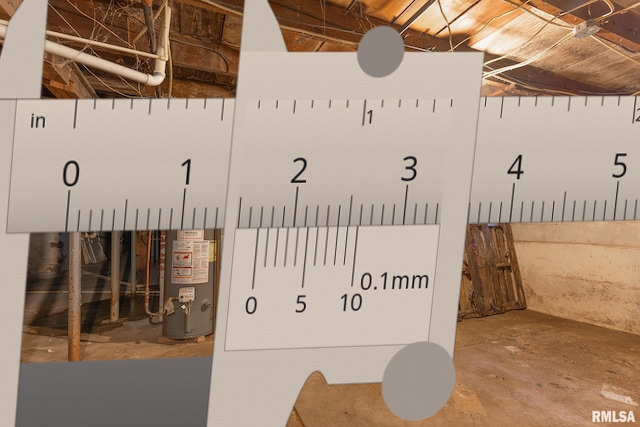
16.8
